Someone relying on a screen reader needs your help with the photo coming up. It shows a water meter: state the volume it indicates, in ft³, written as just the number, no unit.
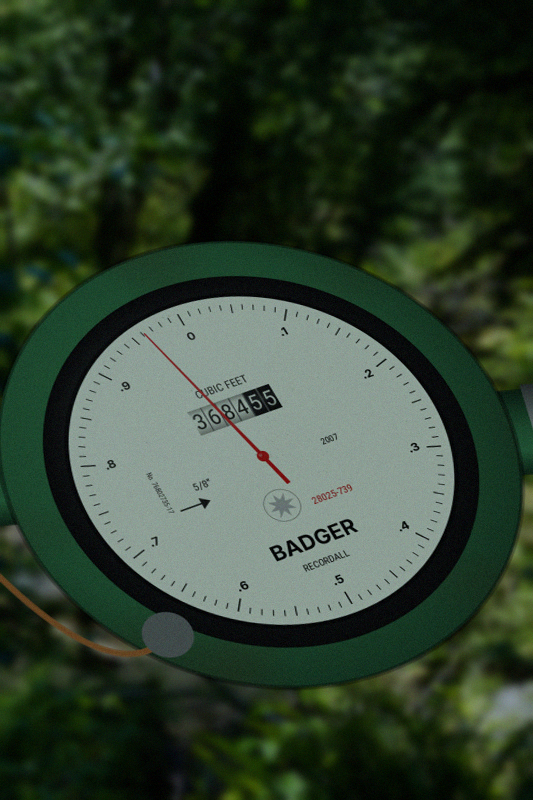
368454.96
